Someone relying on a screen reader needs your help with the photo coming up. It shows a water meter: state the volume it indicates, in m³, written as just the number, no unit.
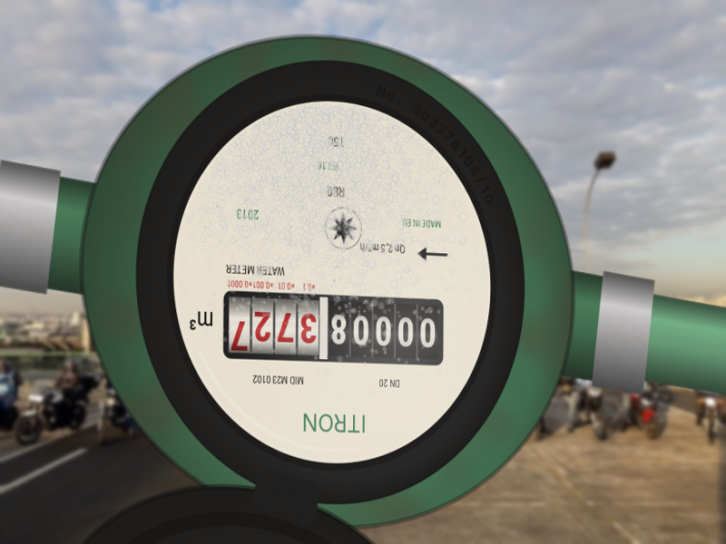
8.3727
